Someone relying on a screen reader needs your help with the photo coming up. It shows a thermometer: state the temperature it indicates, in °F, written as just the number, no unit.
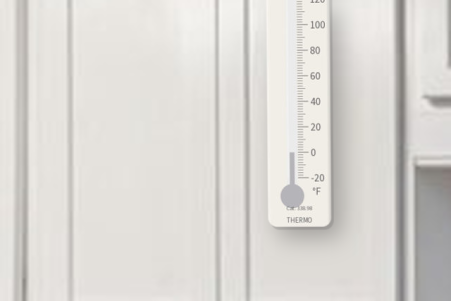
0
